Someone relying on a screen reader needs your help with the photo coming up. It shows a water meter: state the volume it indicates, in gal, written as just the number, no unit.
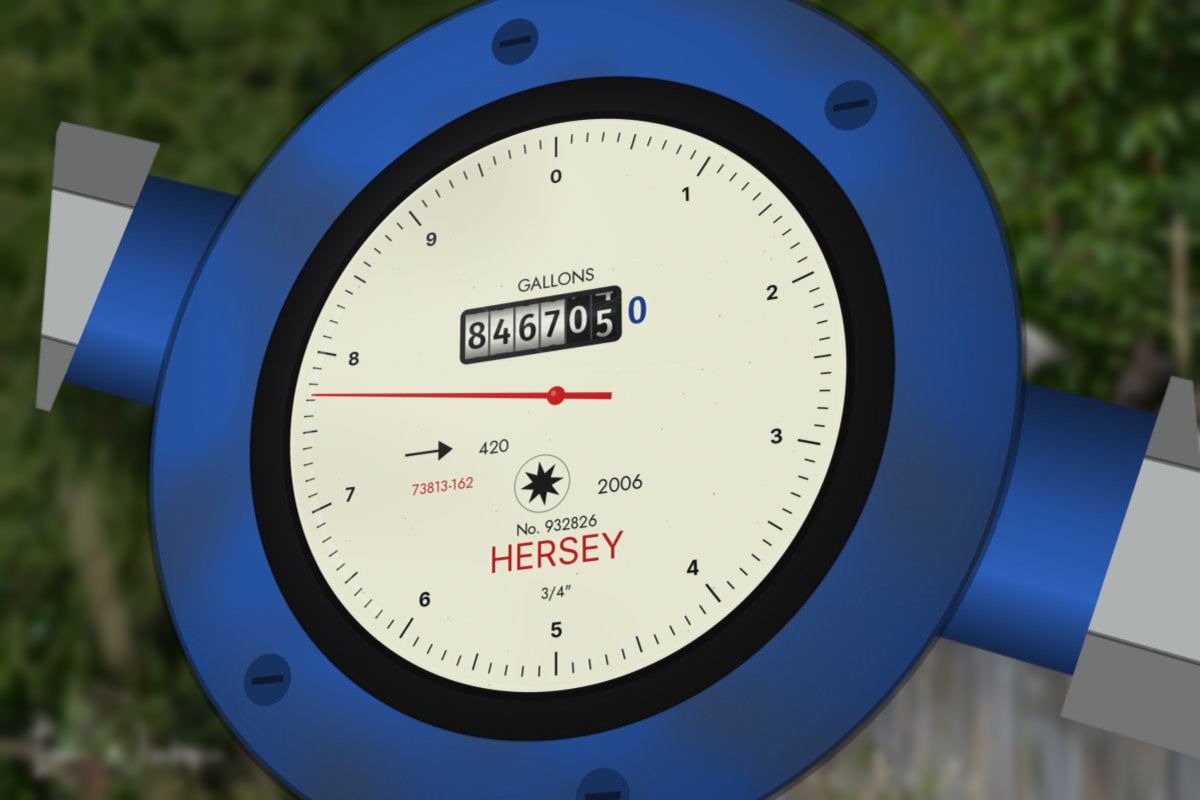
8467047.7
